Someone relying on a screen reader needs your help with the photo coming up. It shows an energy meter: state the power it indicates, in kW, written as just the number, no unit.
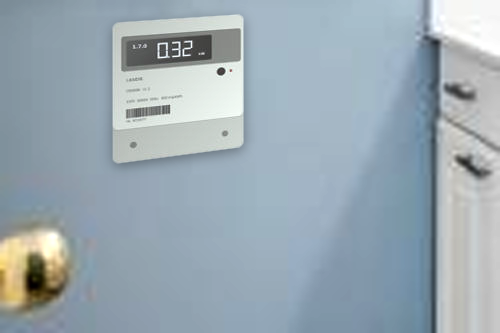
0.32
